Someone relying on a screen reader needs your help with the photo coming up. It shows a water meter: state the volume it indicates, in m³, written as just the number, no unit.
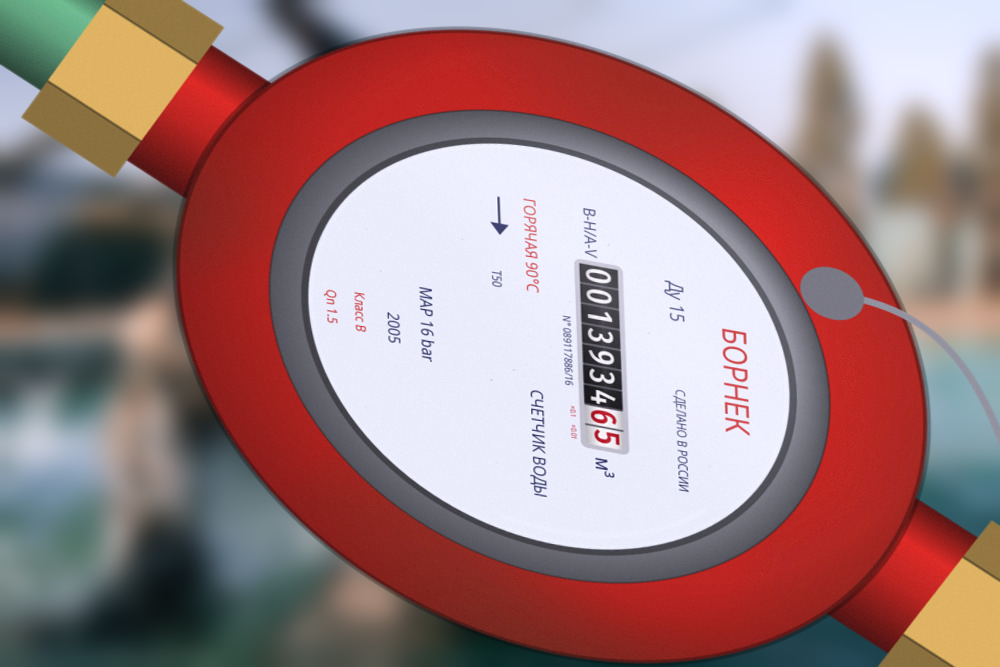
13934.65
